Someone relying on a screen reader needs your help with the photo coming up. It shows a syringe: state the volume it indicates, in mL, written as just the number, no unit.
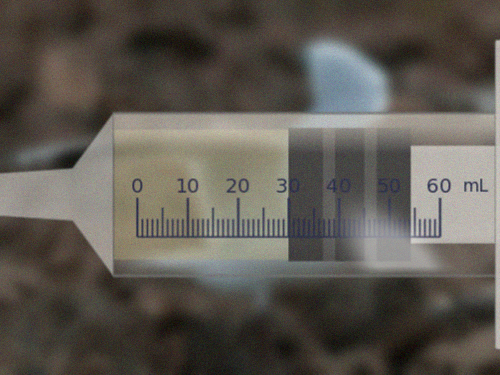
30
